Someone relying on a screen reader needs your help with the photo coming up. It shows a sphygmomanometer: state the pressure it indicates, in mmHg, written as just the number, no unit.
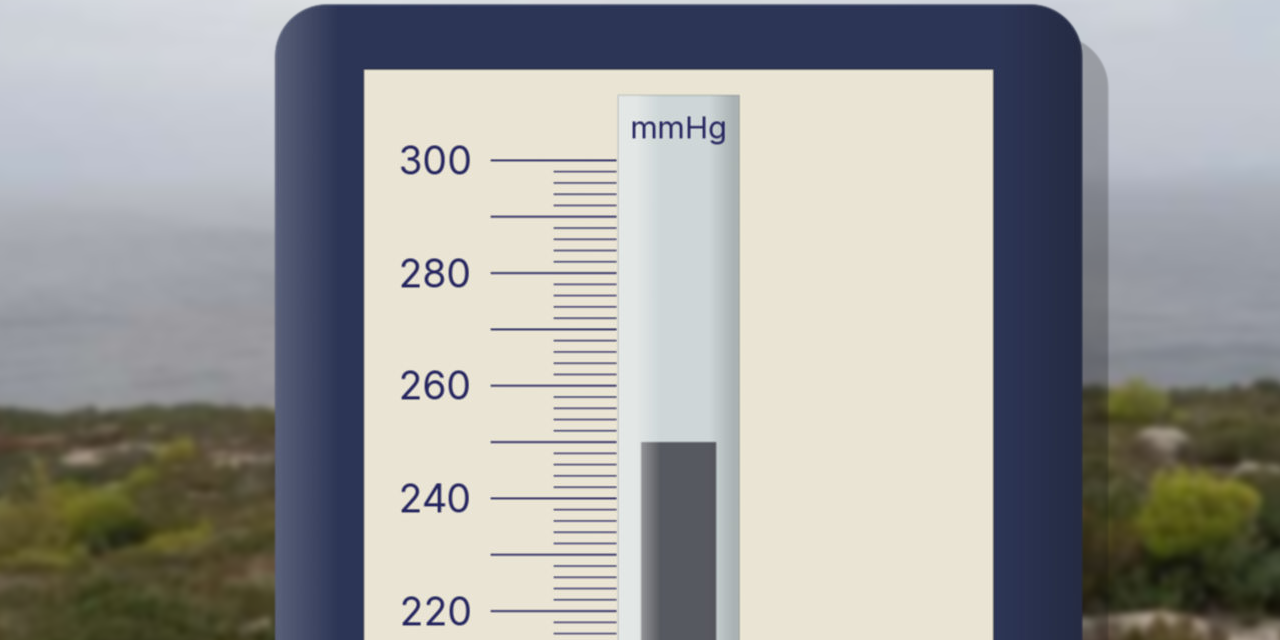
250
